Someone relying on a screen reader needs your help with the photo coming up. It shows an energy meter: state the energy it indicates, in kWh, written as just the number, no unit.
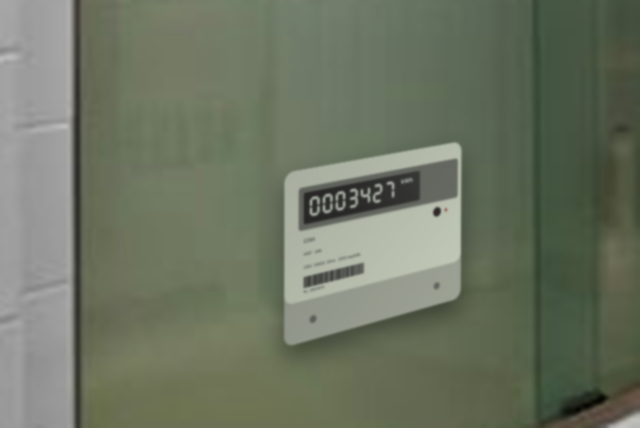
3427
